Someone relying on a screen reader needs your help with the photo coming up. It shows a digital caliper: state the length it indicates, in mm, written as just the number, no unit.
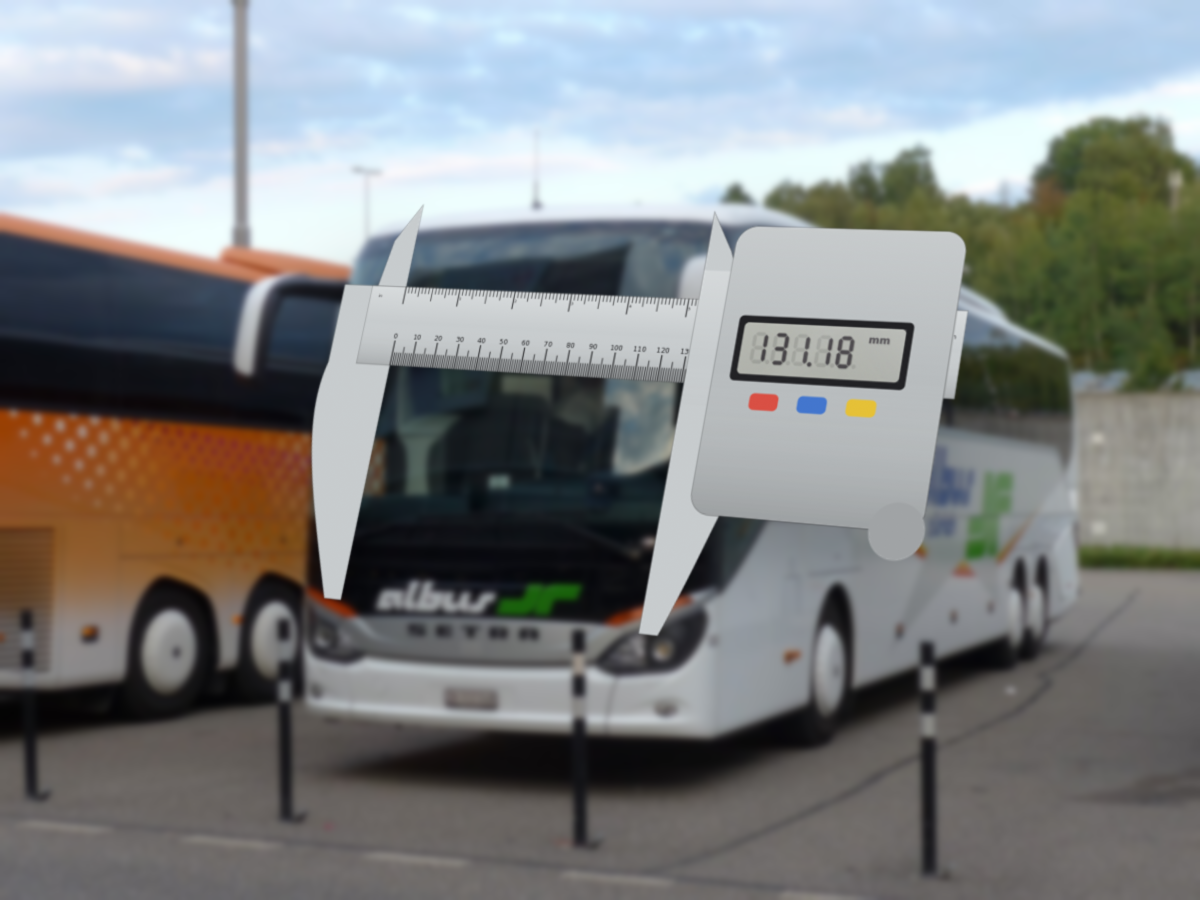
131.18
